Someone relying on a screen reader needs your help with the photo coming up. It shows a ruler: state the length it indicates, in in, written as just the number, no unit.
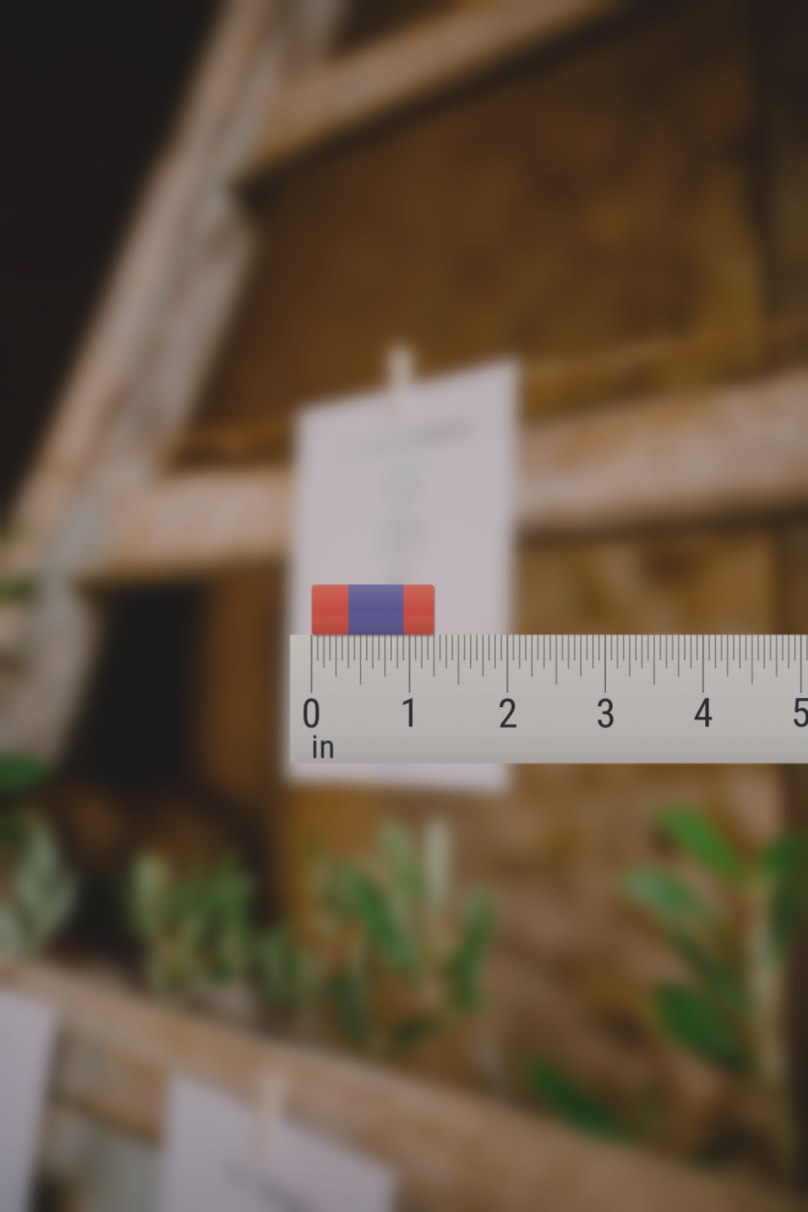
1.25
